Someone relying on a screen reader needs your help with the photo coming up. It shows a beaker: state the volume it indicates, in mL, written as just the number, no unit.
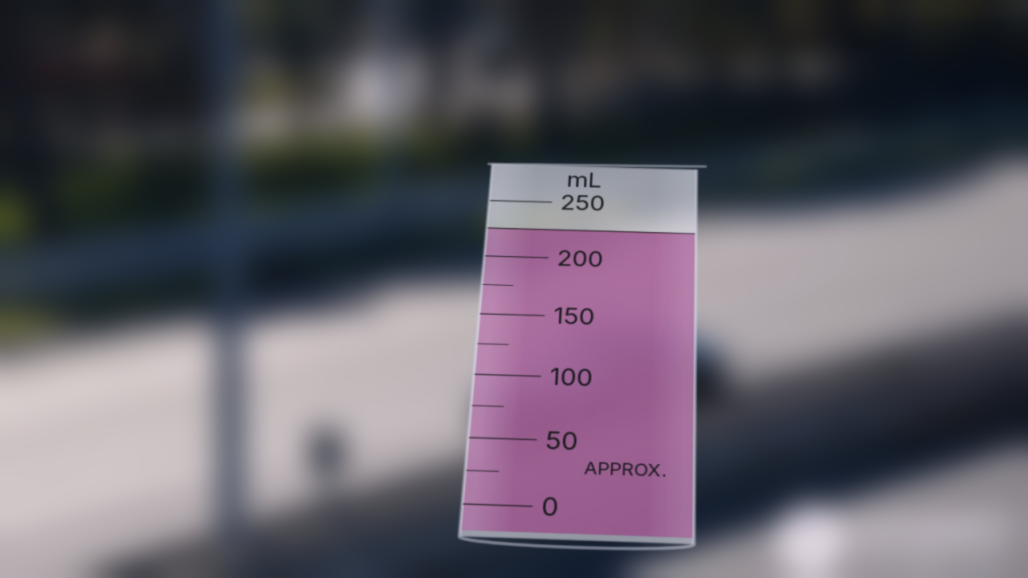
225
